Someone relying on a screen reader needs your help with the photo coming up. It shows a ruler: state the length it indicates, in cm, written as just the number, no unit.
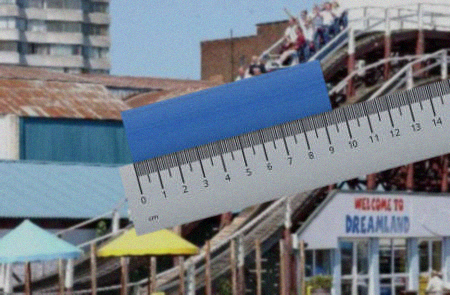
9.5
